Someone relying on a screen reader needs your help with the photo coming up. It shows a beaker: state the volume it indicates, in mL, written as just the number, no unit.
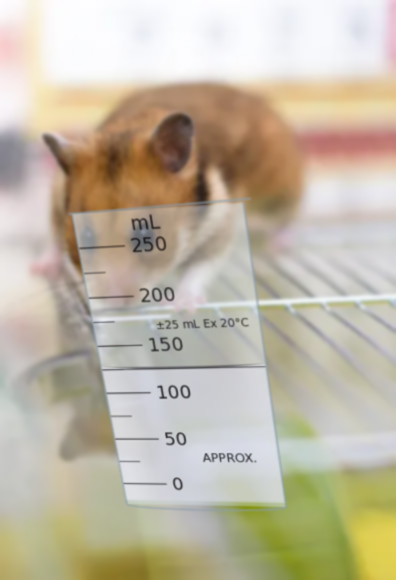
125
